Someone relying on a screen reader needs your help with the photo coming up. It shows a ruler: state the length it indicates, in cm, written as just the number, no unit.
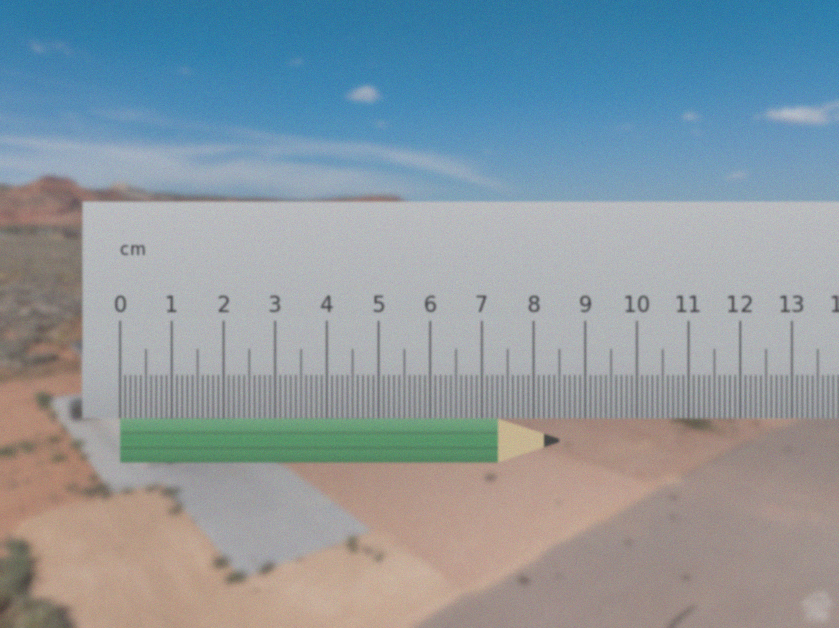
8.5
